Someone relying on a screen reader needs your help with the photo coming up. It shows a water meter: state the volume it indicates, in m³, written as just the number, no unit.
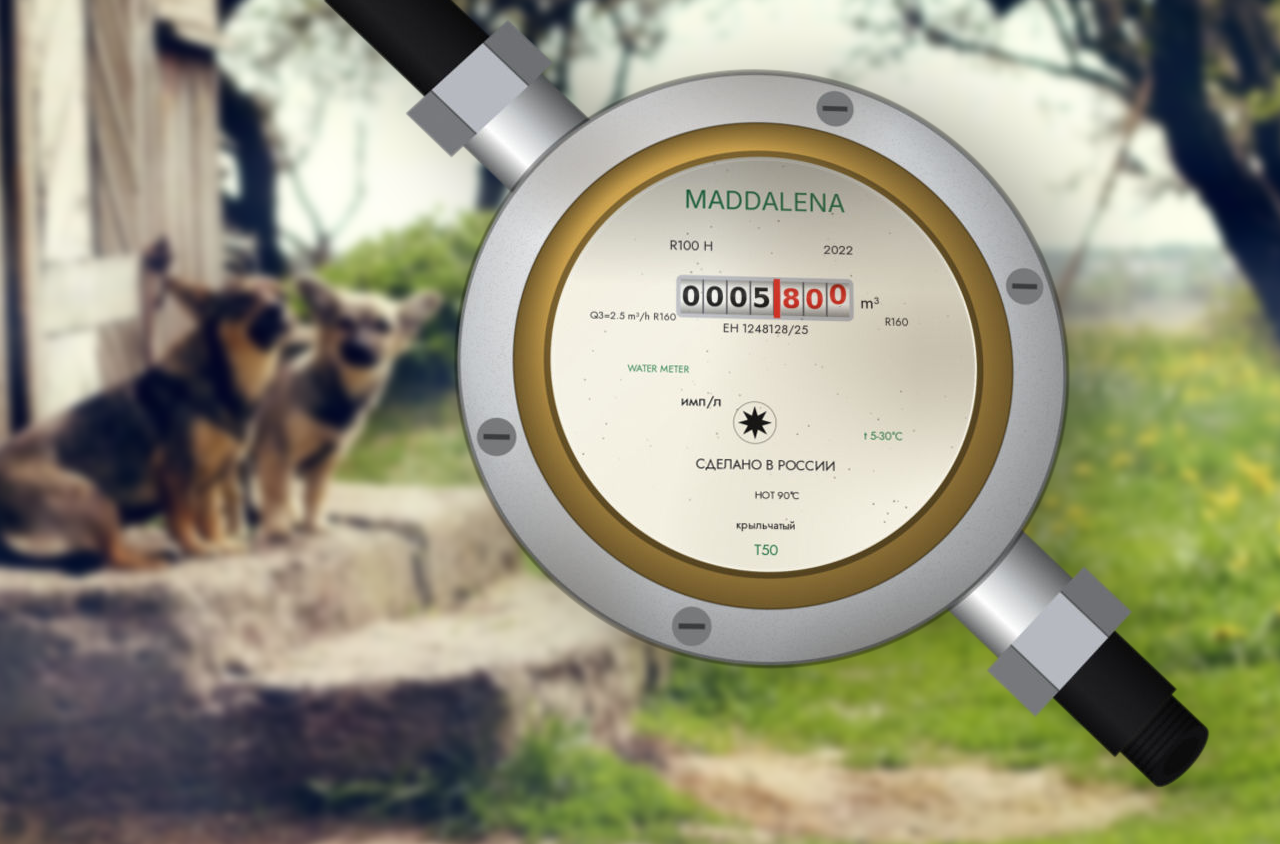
5.800
